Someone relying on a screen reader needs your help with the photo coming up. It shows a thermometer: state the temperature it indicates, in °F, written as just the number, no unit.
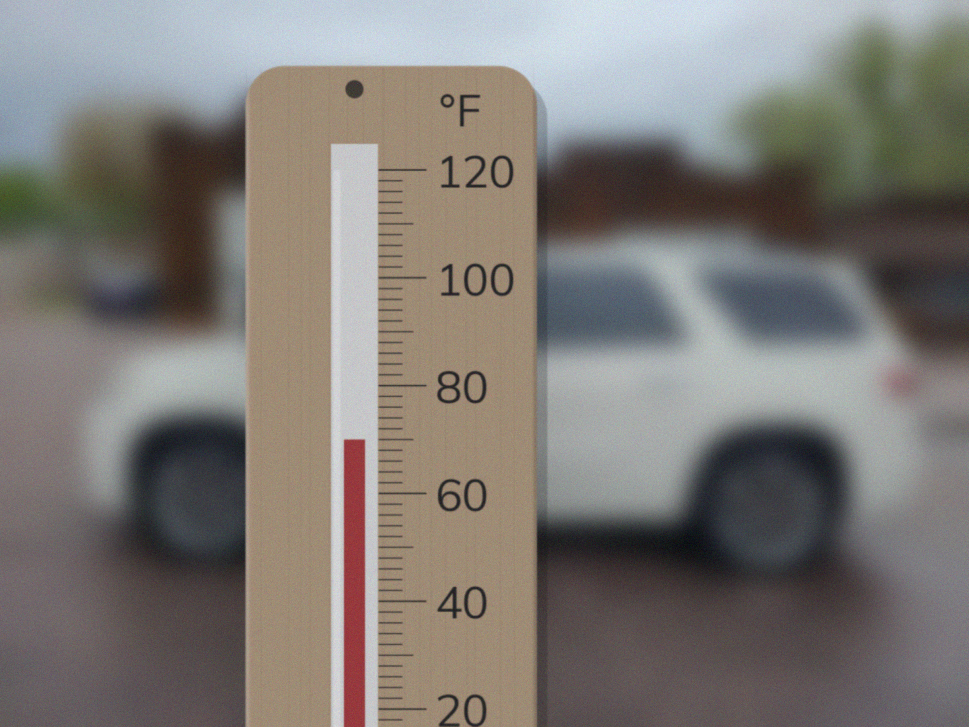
70
